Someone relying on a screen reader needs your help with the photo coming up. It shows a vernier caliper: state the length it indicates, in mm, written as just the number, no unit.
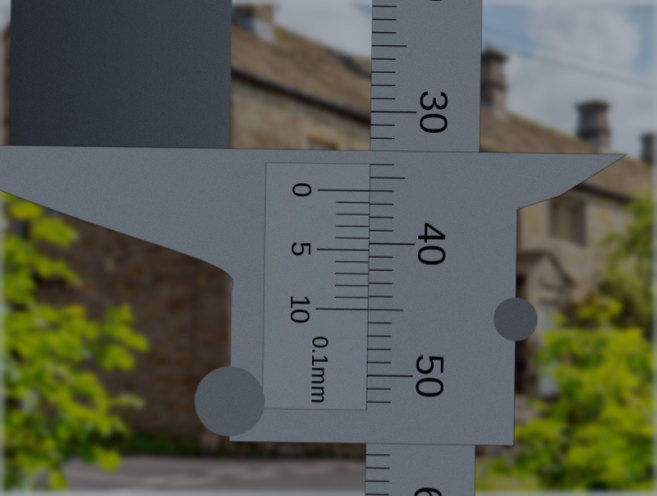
36.0
